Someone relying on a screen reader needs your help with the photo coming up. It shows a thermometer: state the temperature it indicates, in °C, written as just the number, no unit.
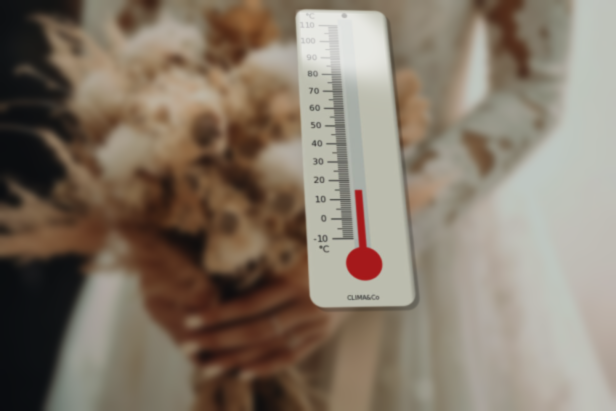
15
